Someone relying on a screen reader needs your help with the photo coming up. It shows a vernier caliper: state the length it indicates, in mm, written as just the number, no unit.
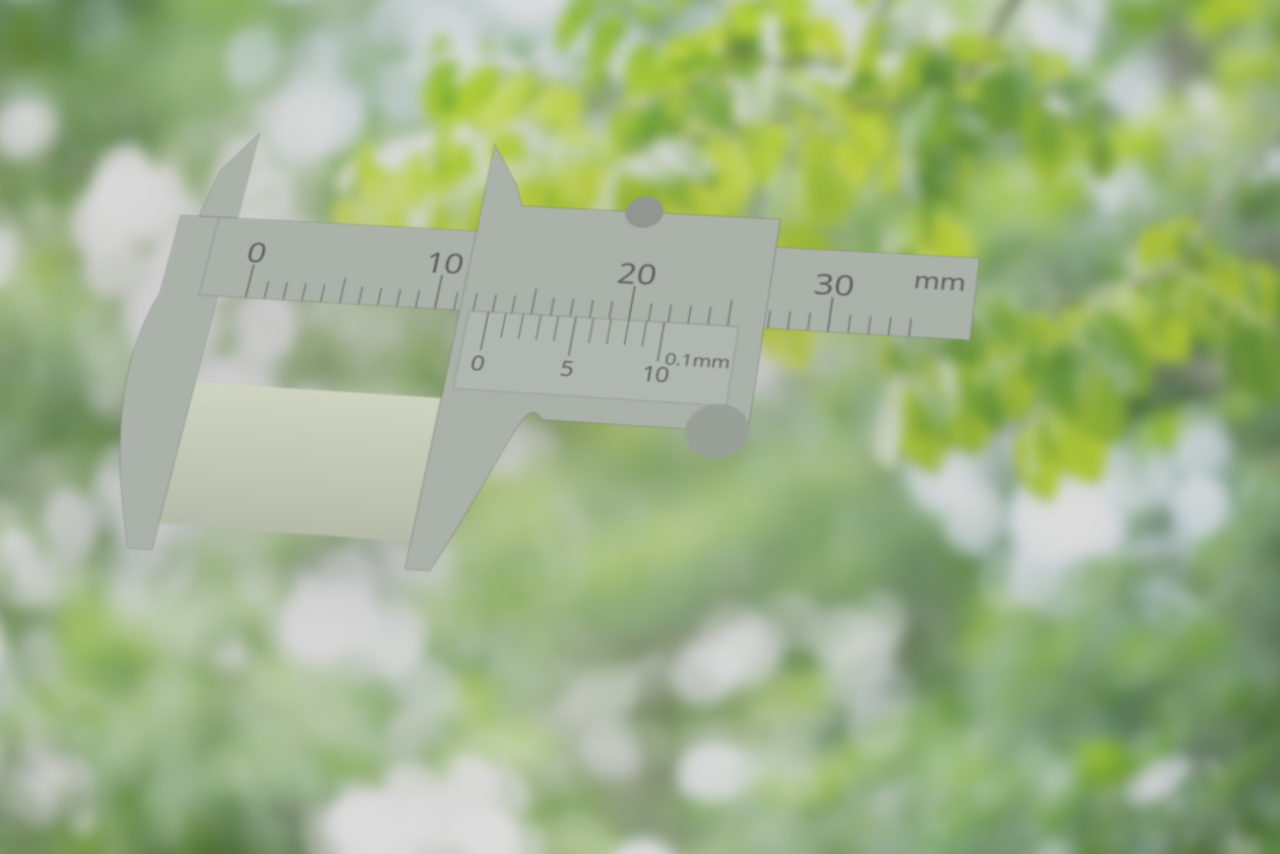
12.8
